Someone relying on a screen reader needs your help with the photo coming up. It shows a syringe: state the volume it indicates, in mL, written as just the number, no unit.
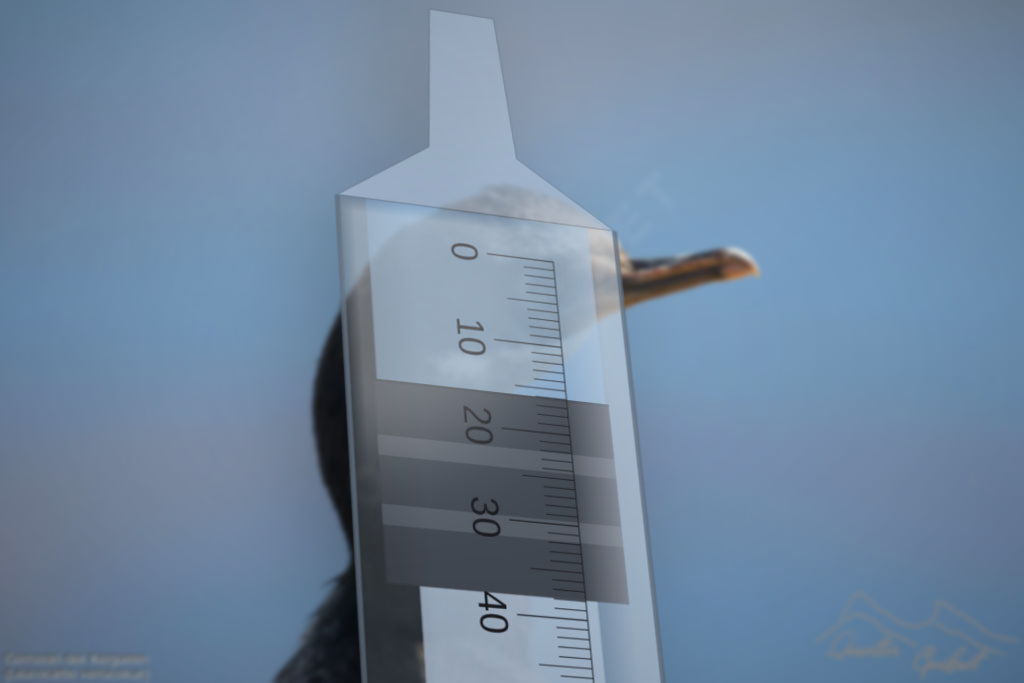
16
